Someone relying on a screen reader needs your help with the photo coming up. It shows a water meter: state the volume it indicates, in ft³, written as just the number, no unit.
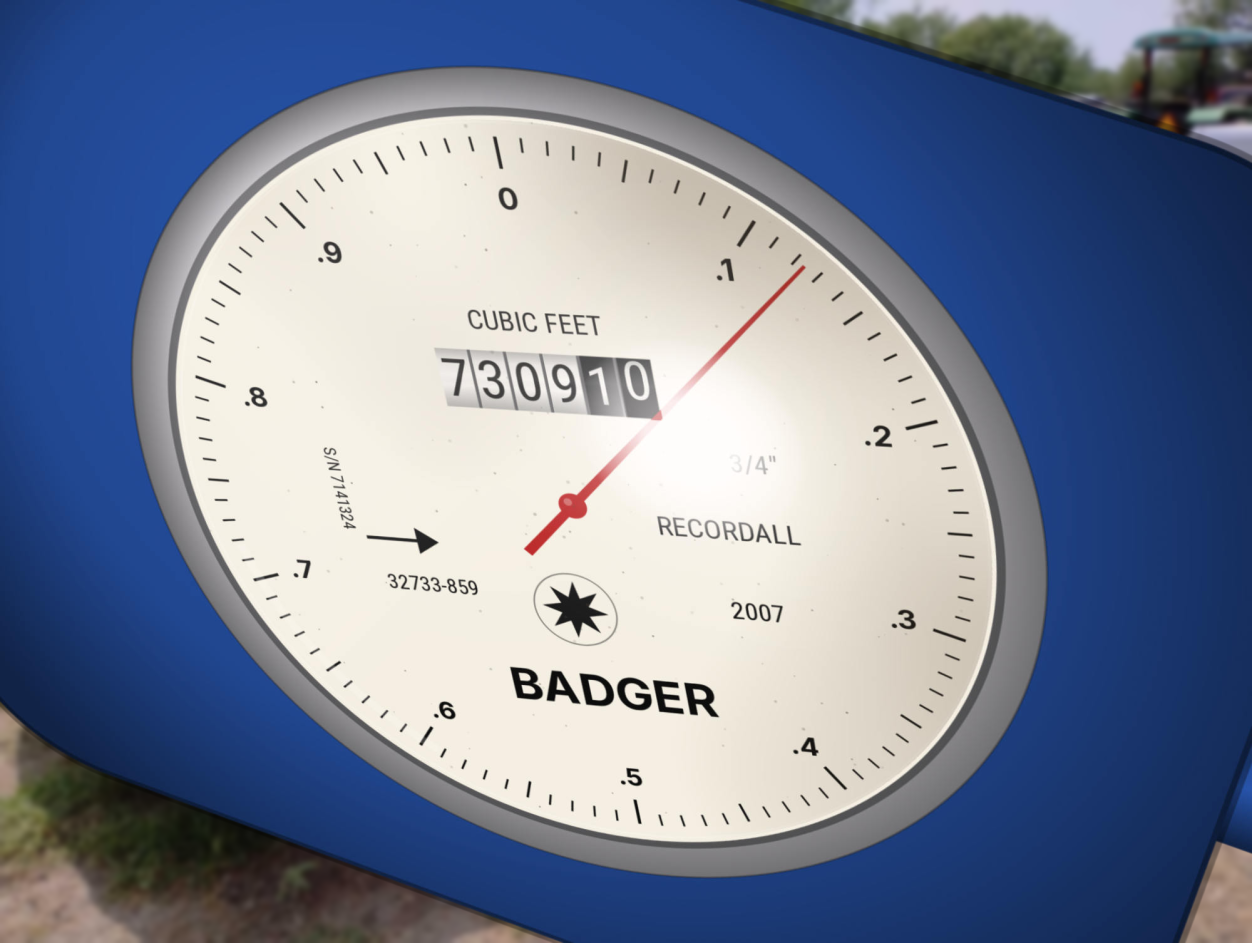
730910.12
